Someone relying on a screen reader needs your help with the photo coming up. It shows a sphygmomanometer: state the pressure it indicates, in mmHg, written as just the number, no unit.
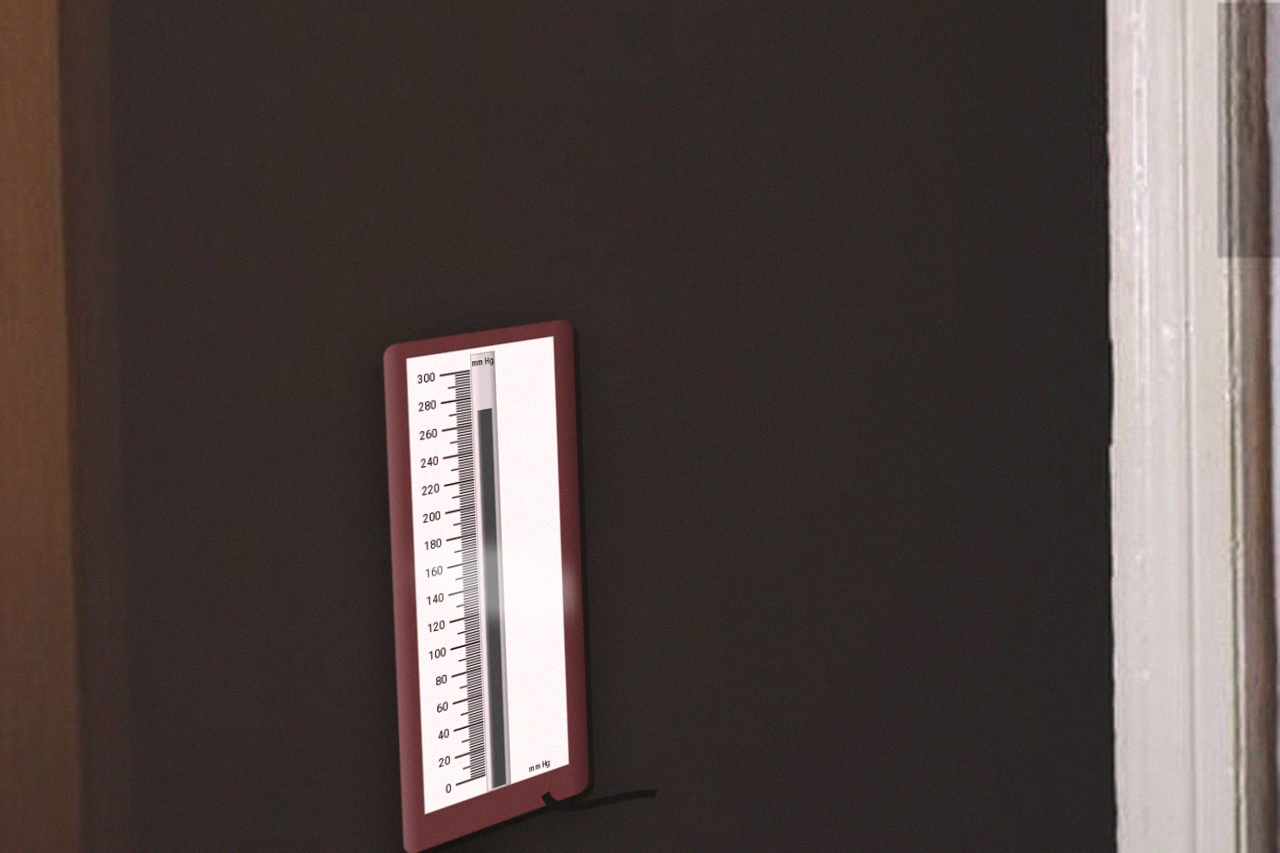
270
